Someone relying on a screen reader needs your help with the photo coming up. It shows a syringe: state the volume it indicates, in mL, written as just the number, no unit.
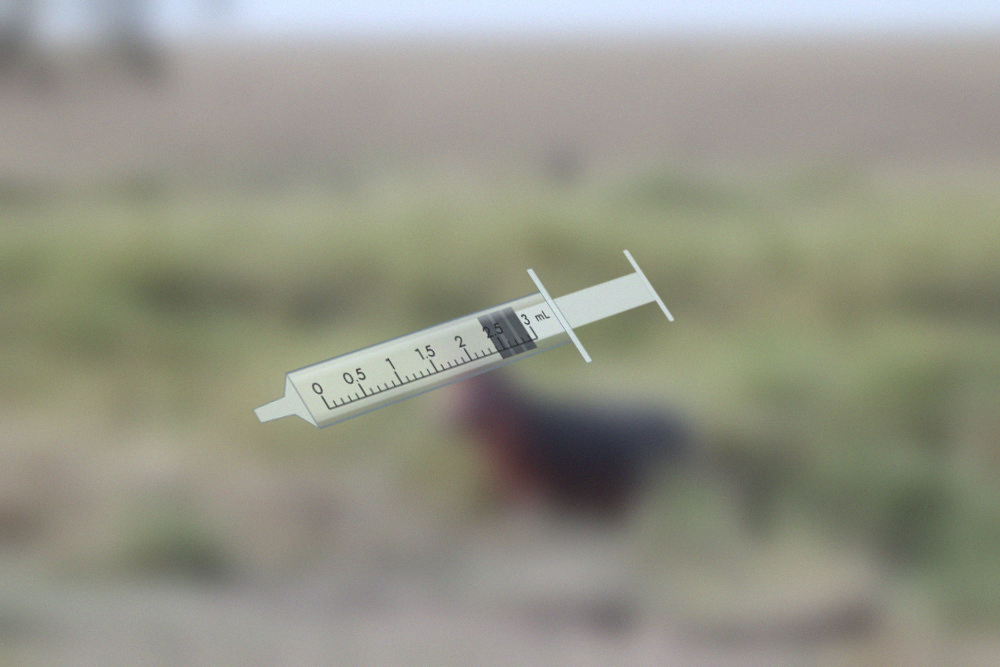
2.4
